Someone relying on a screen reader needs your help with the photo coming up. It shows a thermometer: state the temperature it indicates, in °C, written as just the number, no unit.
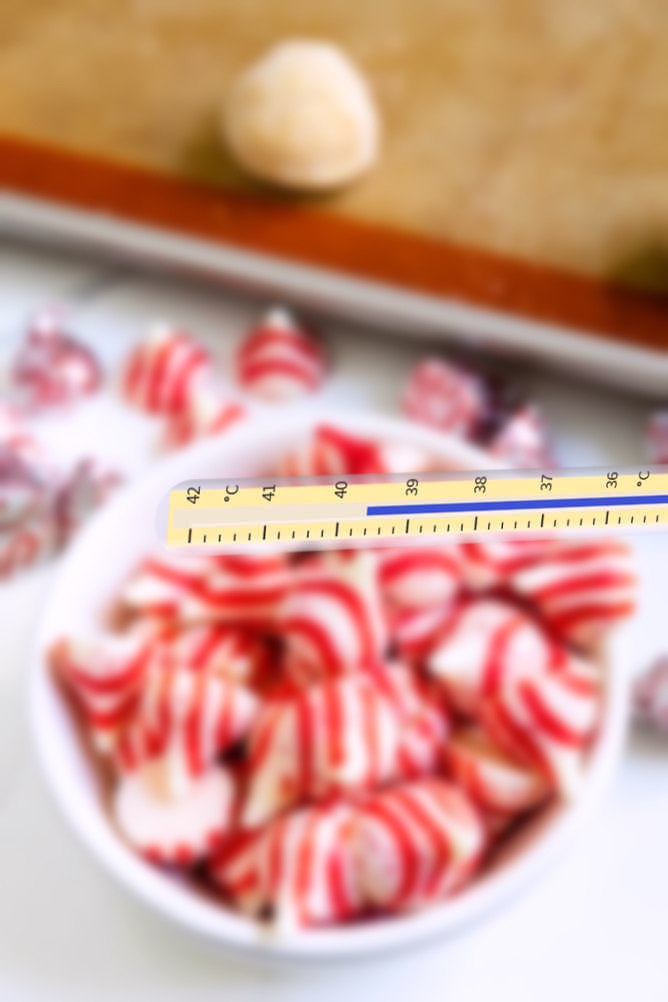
39.6
